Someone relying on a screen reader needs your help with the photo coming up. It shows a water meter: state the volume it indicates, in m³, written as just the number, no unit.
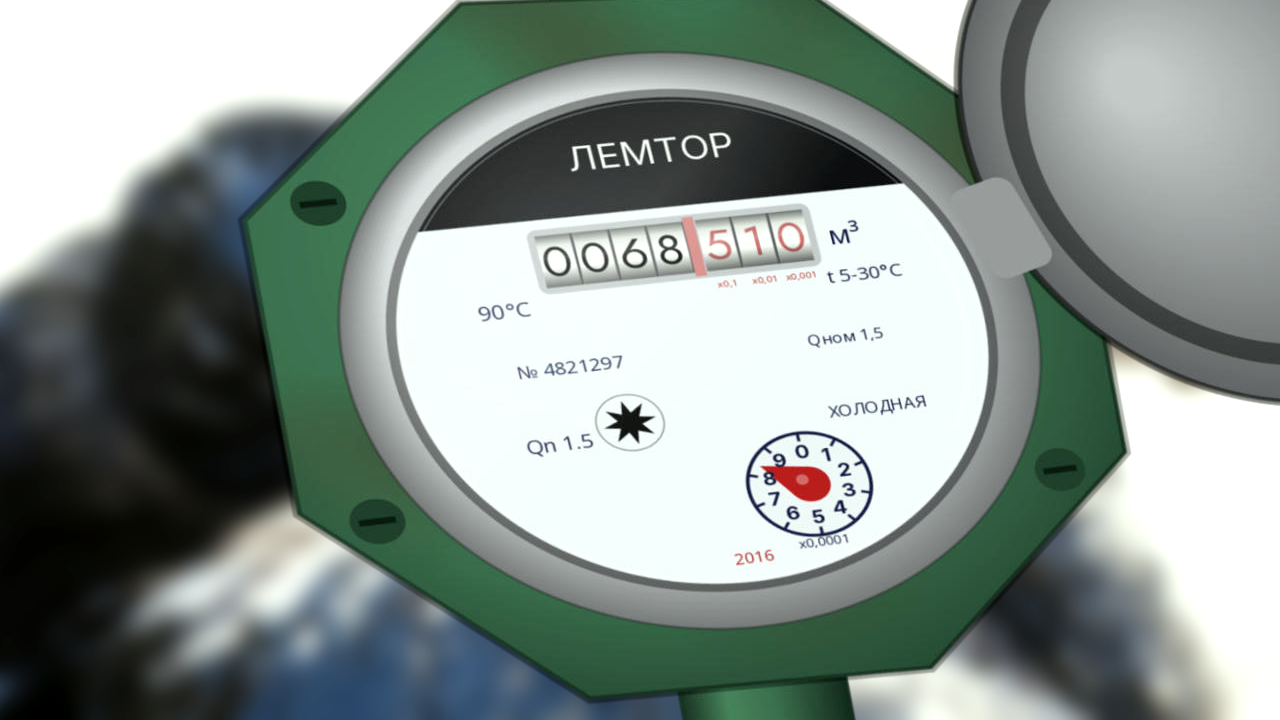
68.5108
